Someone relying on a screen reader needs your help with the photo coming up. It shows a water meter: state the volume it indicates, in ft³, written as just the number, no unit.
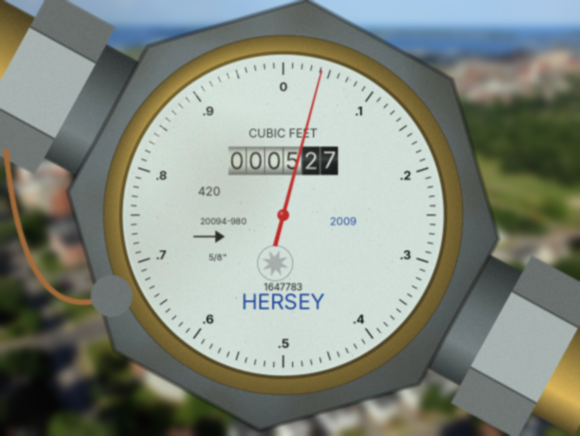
527.04
